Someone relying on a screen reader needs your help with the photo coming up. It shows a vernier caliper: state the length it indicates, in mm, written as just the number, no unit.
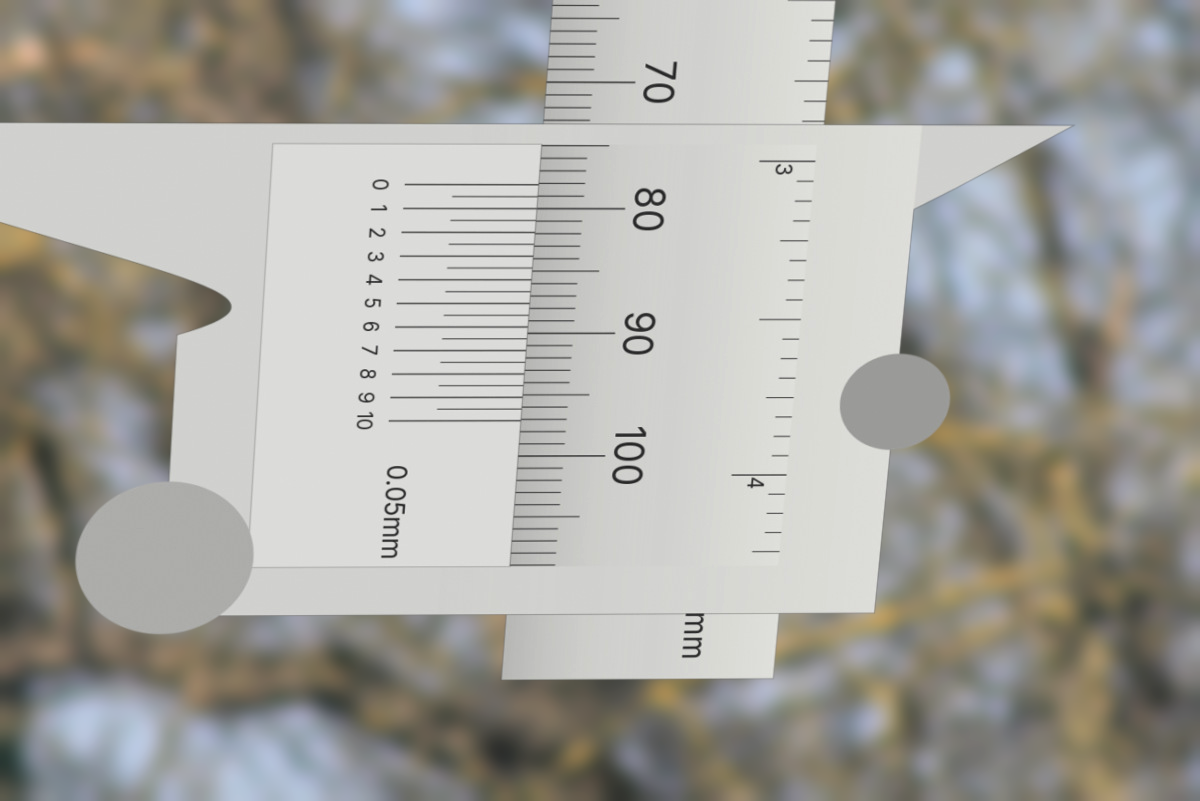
78.1
